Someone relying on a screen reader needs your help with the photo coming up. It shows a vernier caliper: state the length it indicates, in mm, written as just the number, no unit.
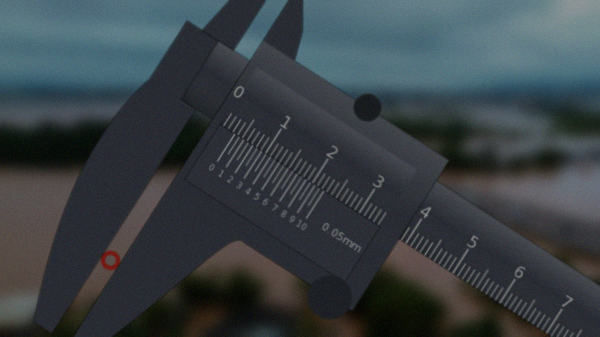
3.5
